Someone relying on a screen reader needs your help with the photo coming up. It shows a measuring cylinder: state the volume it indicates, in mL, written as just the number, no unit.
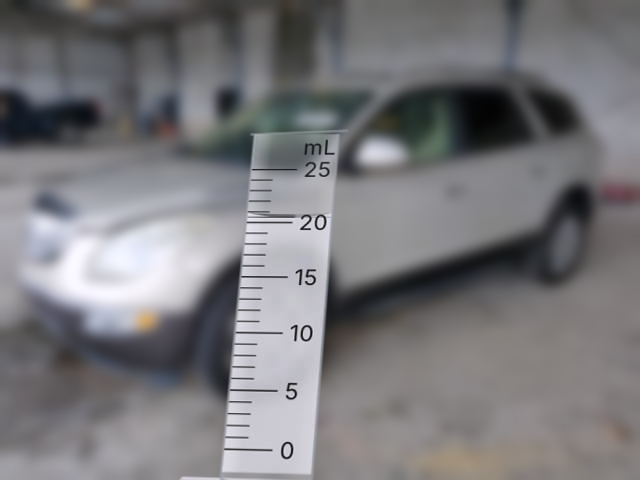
20.5
